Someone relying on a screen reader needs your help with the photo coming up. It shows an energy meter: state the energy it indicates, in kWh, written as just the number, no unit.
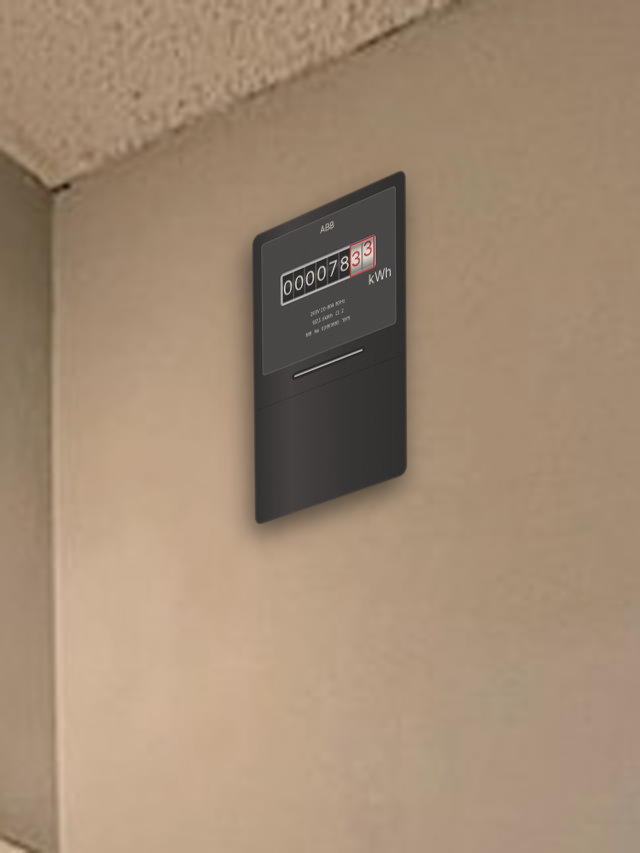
78.33
